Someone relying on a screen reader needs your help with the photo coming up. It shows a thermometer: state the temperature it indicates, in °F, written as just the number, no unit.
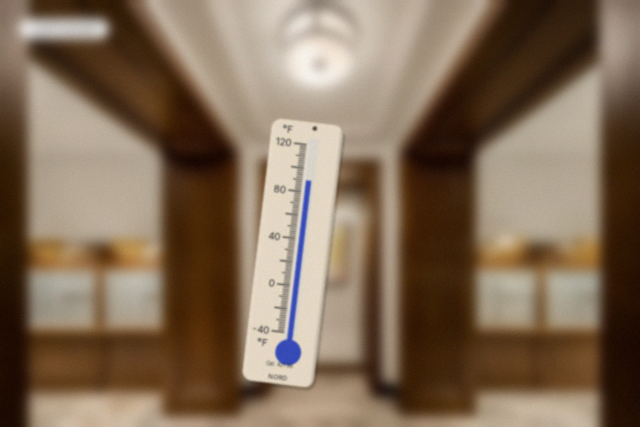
90
